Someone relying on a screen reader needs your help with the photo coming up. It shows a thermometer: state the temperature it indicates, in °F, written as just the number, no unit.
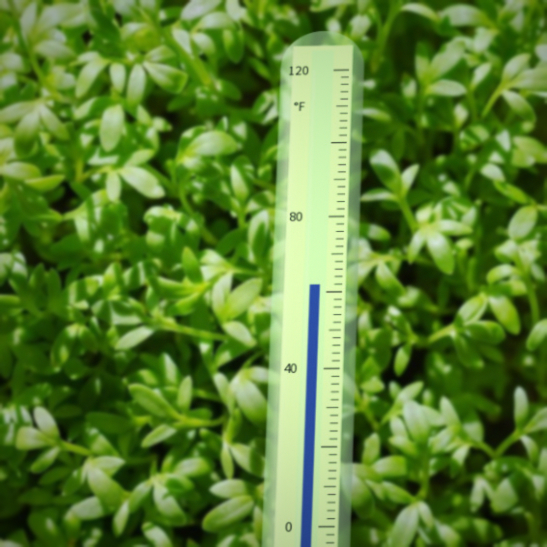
62
